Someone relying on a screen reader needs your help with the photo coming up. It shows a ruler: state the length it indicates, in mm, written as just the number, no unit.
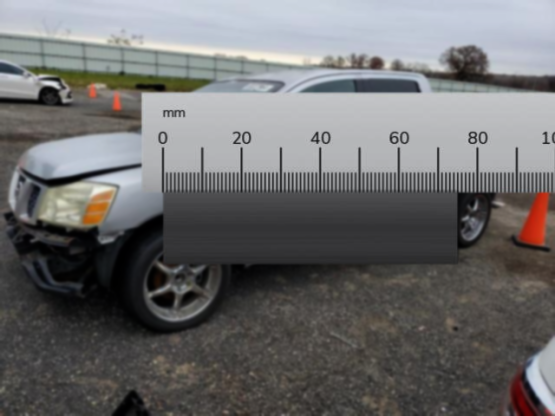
75
